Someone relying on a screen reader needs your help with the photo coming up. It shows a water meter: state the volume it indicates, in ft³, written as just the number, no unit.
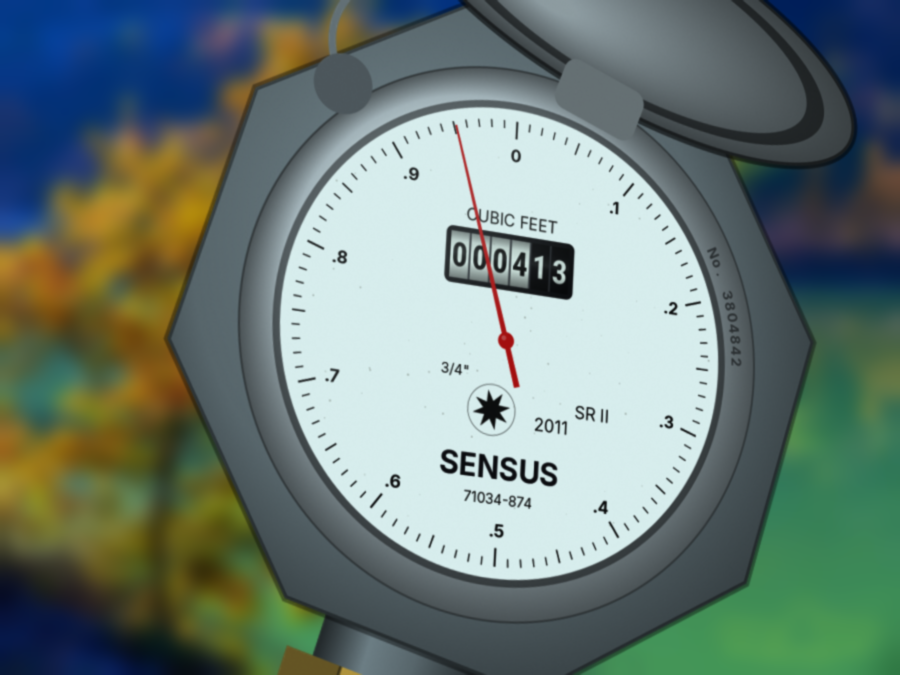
412.95
